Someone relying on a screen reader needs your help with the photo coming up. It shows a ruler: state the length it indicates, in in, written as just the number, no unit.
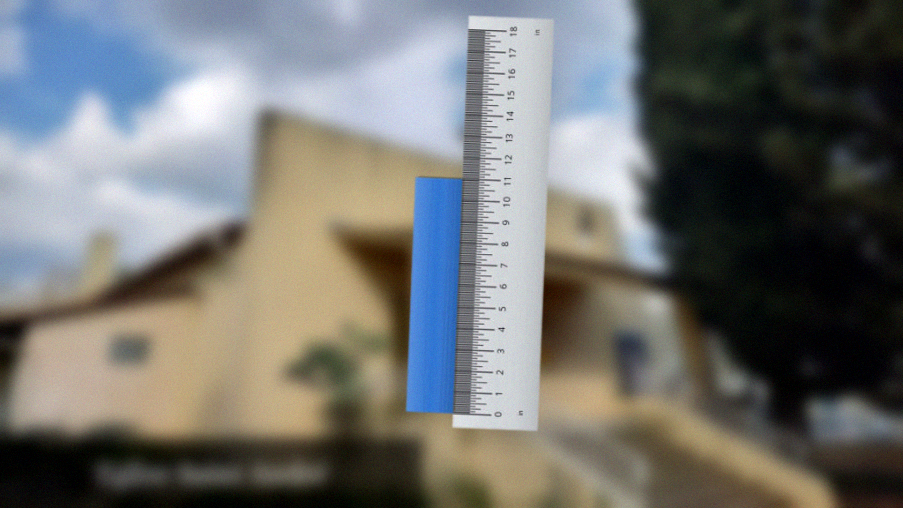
11
